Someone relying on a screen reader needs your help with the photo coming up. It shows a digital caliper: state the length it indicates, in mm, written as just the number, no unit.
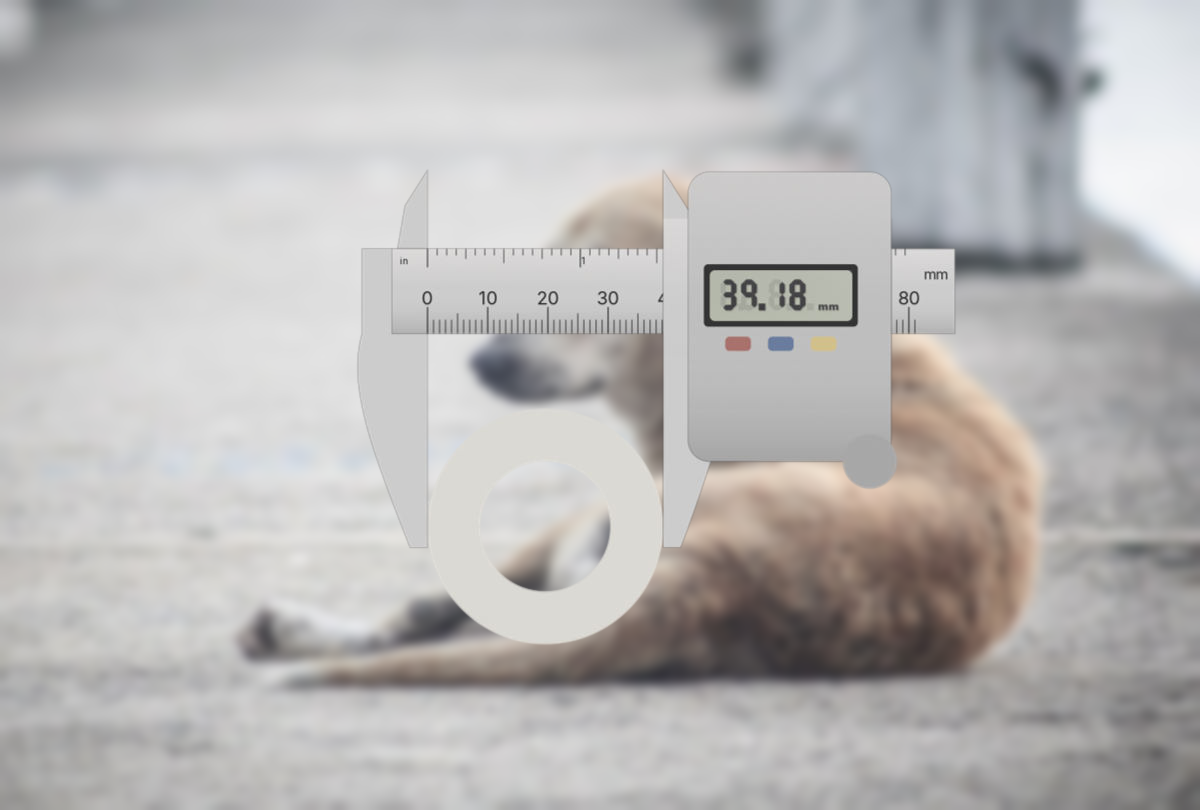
39.18
